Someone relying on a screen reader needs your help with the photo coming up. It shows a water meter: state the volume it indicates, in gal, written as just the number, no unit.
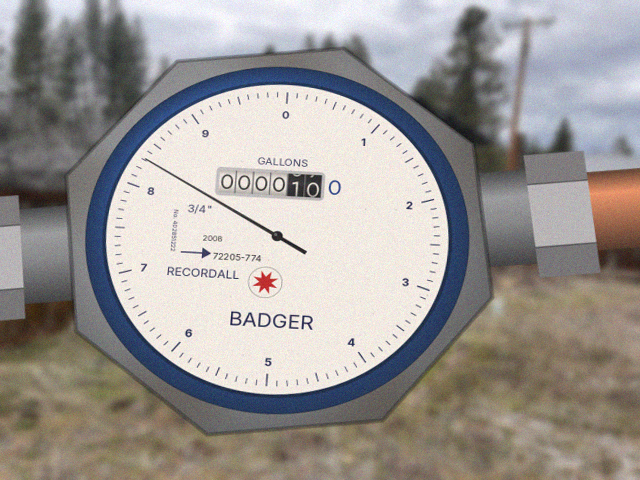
98.3
